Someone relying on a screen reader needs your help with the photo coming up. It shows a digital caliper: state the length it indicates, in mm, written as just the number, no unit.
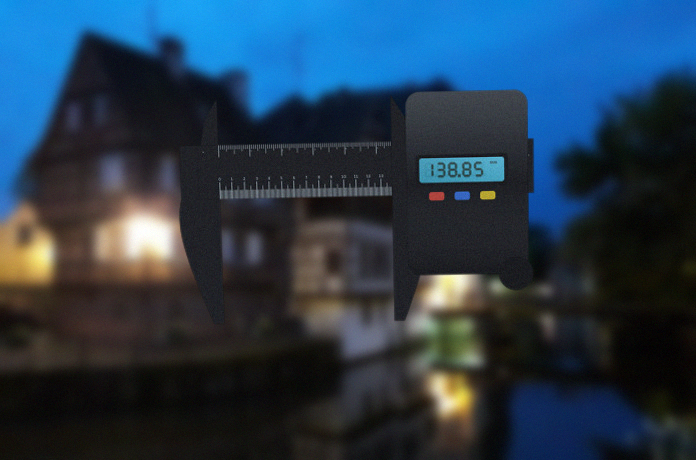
138.85
